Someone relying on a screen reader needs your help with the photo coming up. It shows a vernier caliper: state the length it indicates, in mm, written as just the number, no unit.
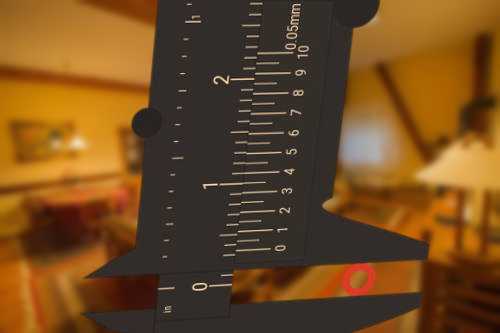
3.4
